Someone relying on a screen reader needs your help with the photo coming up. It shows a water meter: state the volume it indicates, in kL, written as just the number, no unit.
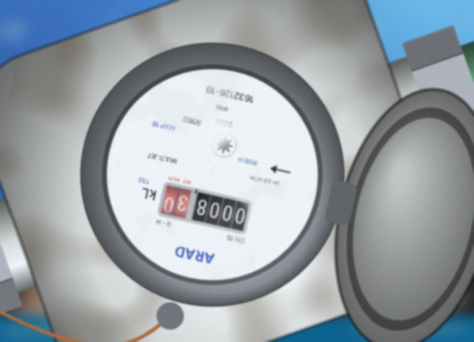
8.30
